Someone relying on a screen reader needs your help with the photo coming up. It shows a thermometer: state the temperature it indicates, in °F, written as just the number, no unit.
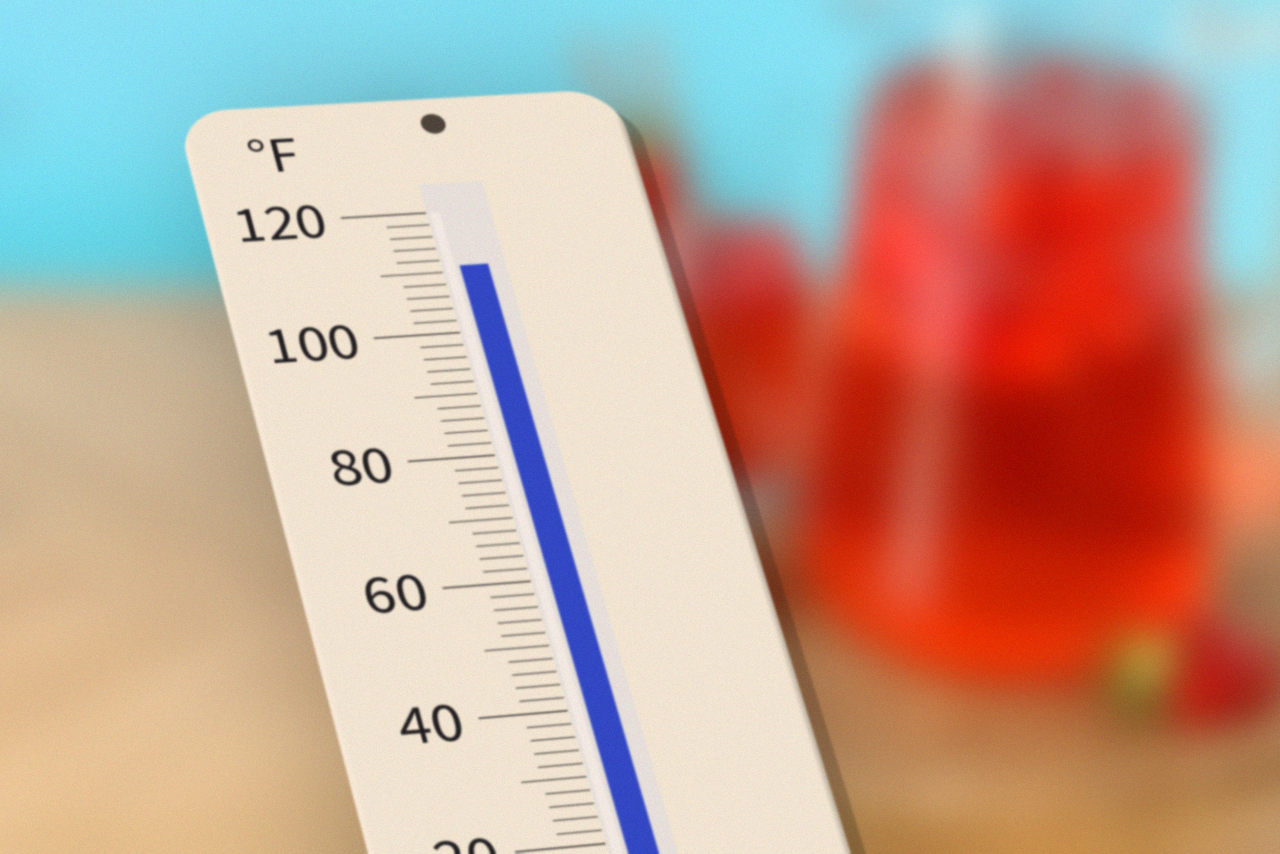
111
